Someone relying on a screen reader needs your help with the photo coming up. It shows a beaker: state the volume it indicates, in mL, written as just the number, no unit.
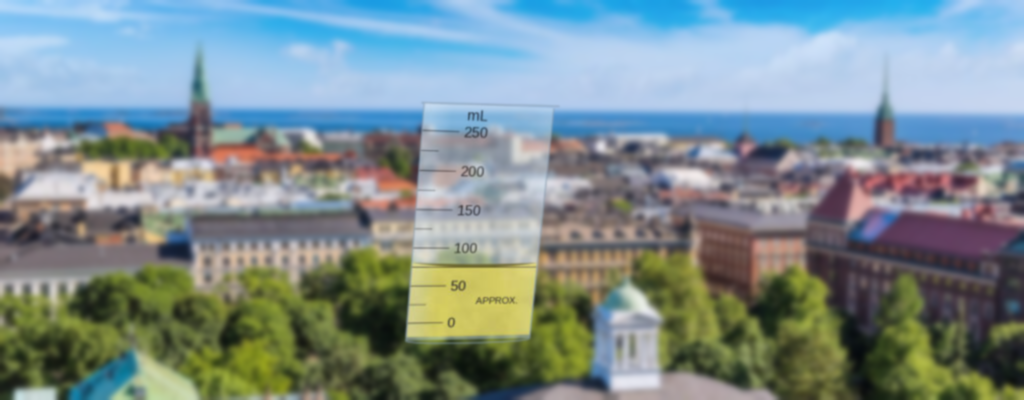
75
